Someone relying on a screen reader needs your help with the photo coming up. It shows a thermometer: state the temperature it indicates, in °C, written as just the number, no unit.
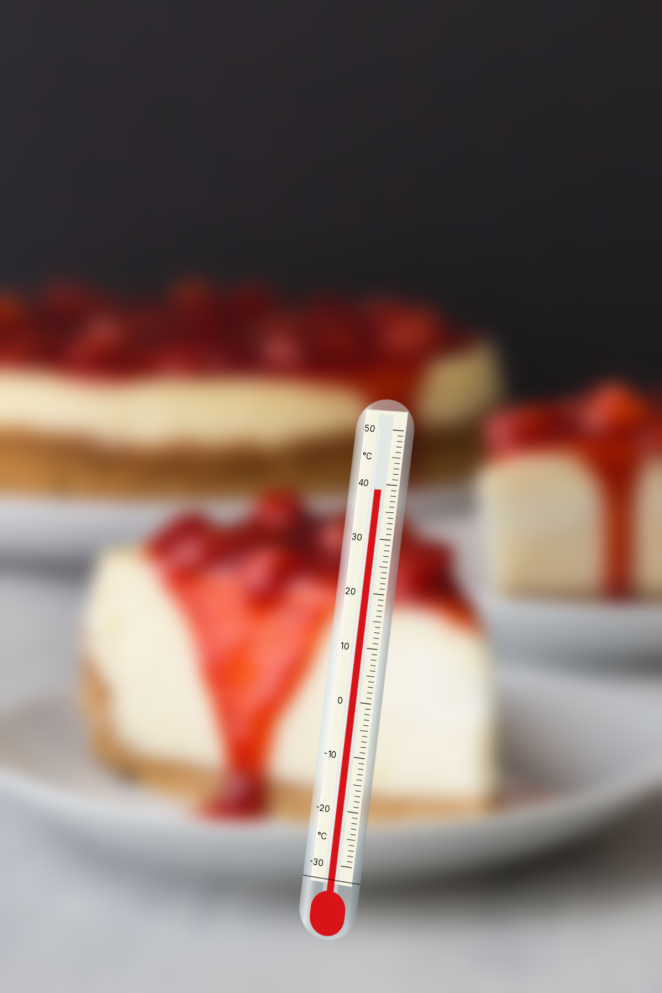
39
